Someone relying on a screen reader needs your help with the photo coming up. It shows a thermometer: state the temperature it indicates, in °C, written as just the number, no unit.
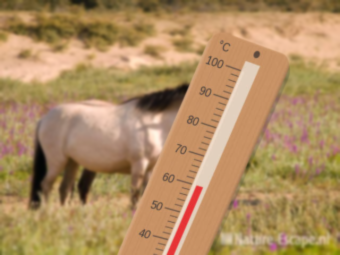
60
